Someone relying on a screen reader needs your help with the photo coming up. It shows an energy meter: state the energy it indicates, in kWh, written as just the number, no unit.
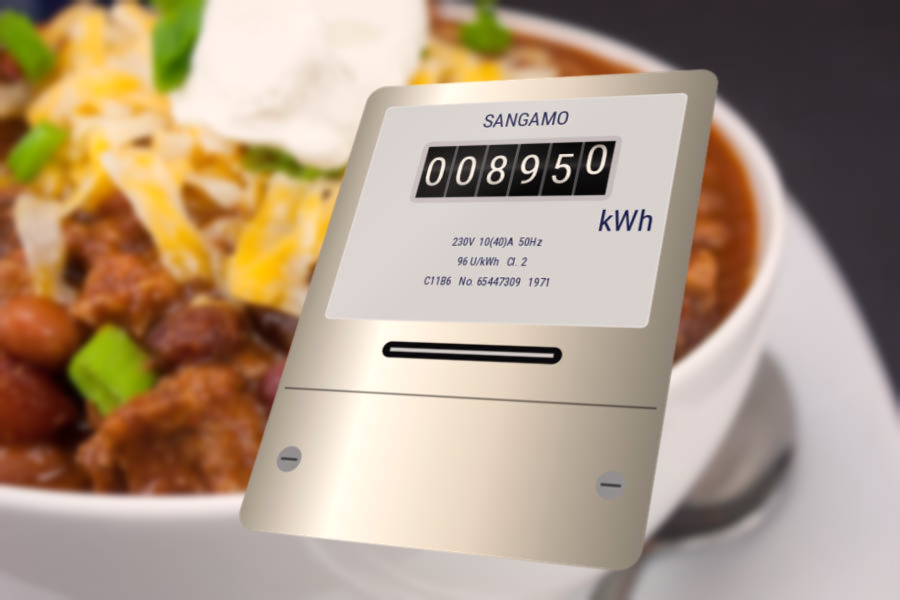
8950
